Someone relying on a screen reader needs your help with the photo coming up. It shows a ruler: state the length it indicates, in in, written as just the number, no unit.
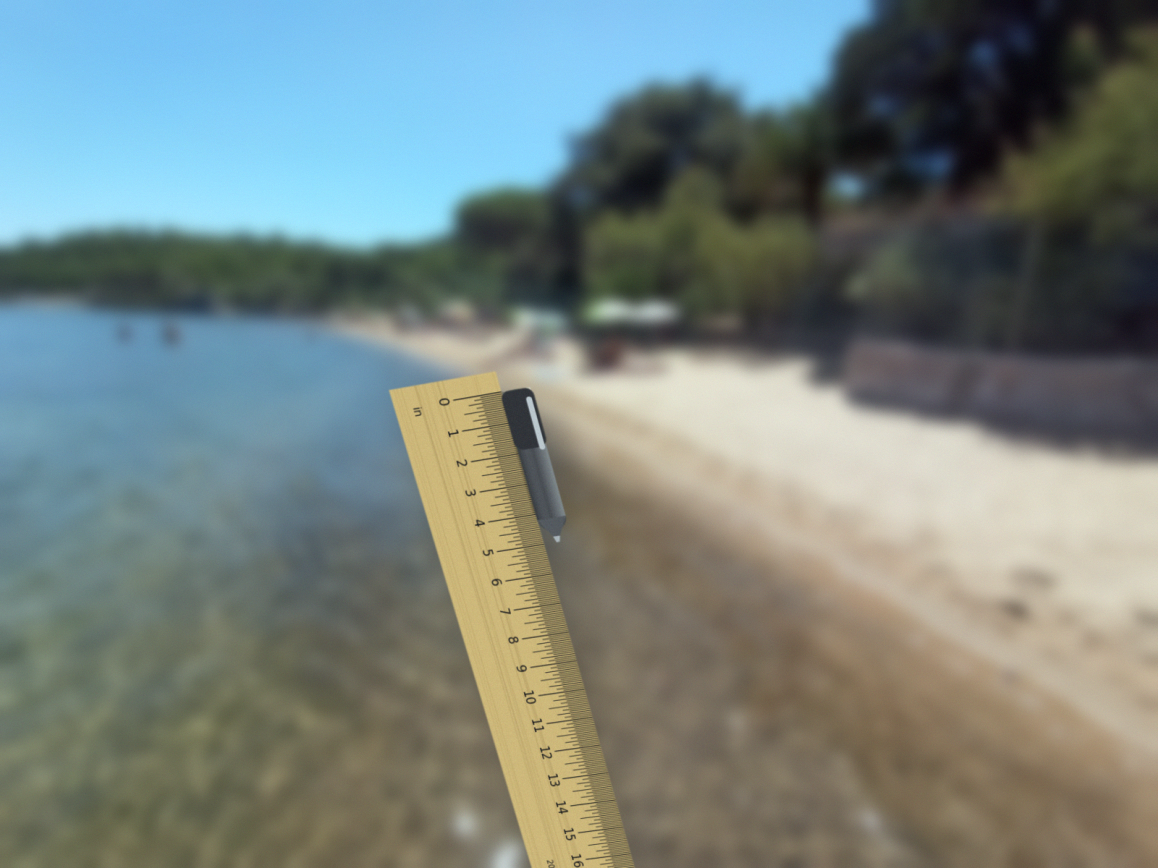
5
